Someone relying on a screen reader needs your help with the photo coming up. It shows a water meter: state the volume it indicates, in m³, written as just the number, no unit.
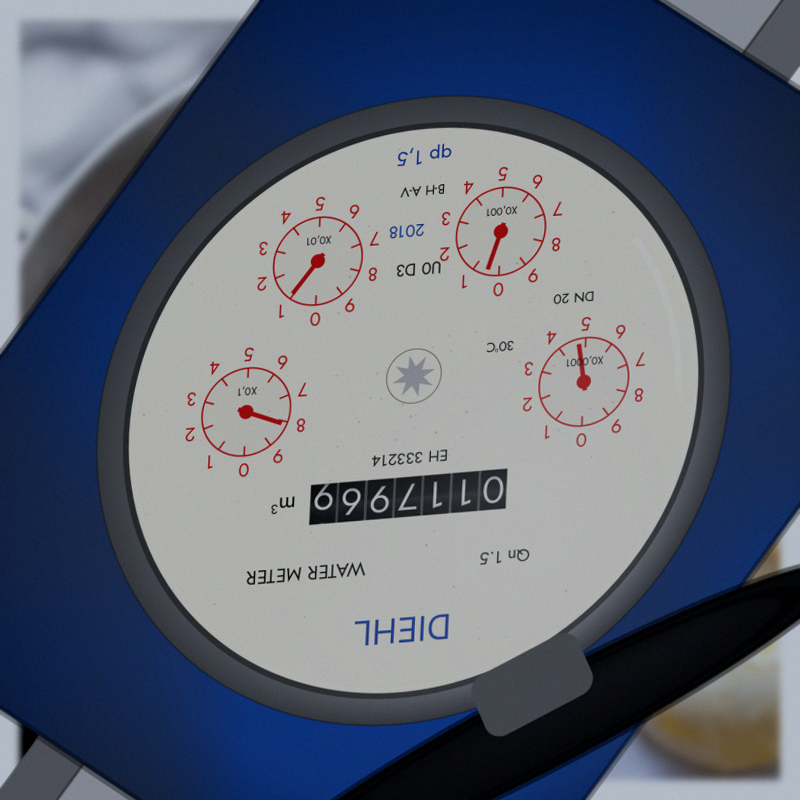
117968.8104
